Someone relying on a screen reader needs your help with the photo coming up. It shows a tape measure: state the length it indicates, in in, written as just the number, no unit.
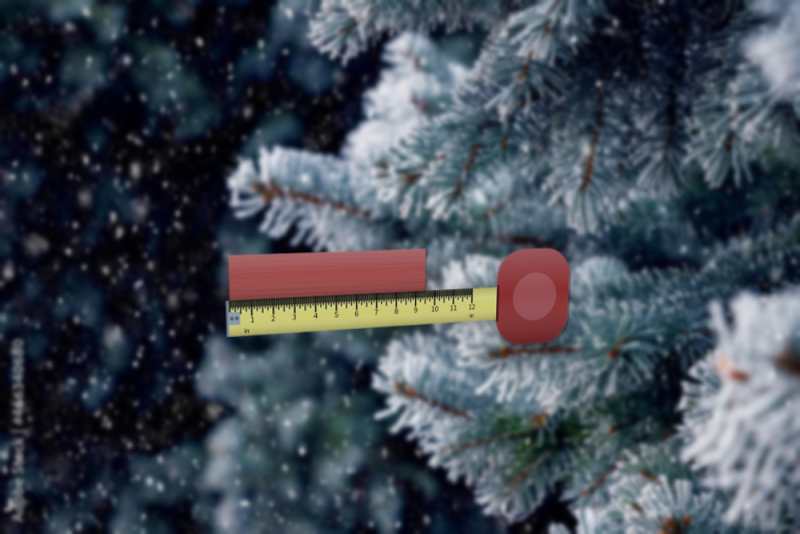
9.5
